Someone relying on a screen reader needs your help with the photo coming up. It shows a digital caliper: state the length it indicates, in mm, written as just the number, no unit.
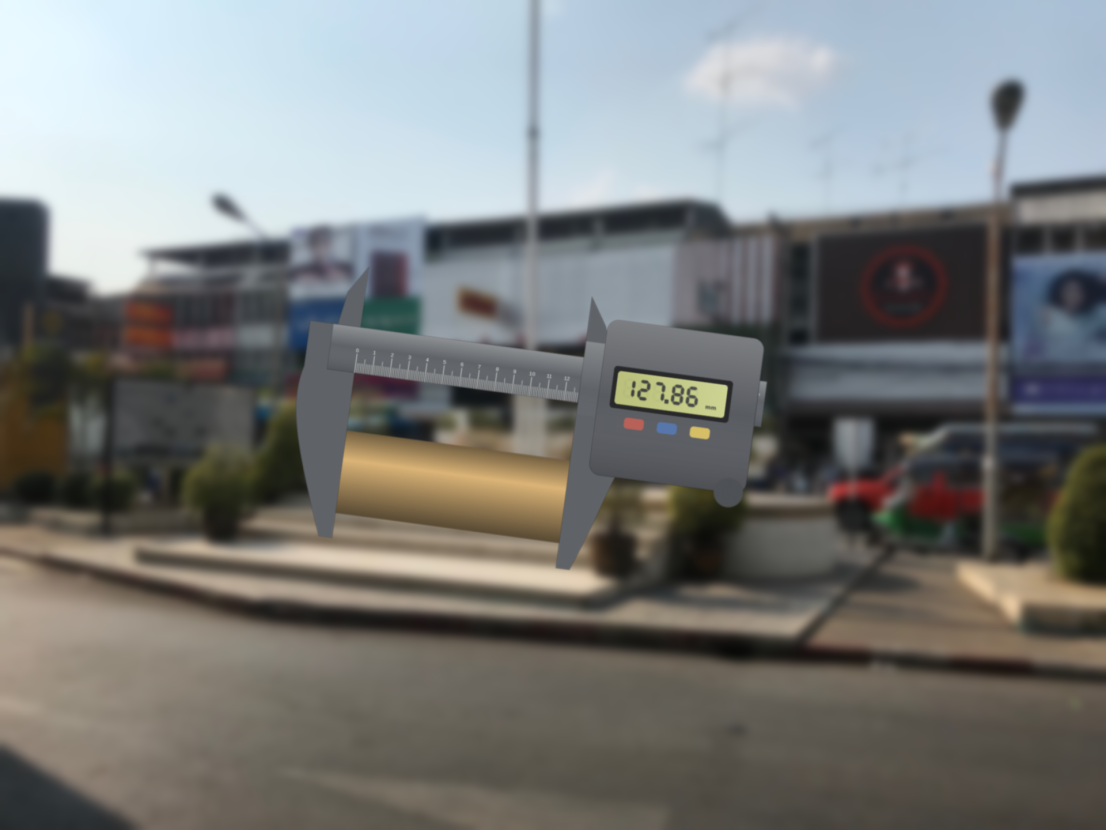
127.86
